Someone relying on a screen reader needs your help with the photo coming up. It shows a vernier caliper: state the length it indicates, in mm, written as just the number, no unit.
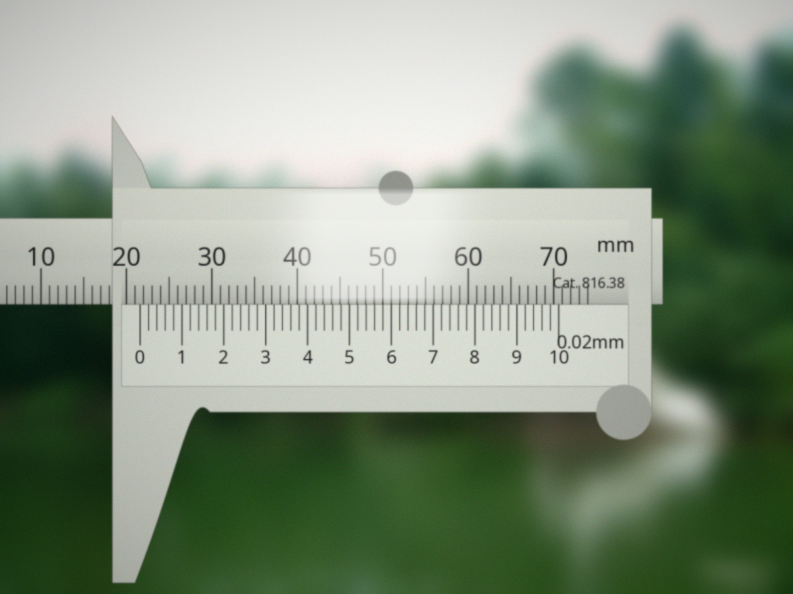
21.6
